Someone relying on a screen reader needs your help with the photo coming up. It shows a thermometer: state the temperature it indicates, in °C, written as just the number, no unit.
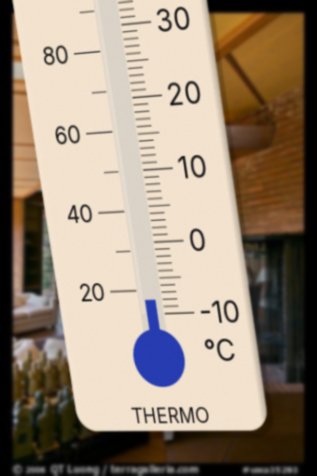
-8
